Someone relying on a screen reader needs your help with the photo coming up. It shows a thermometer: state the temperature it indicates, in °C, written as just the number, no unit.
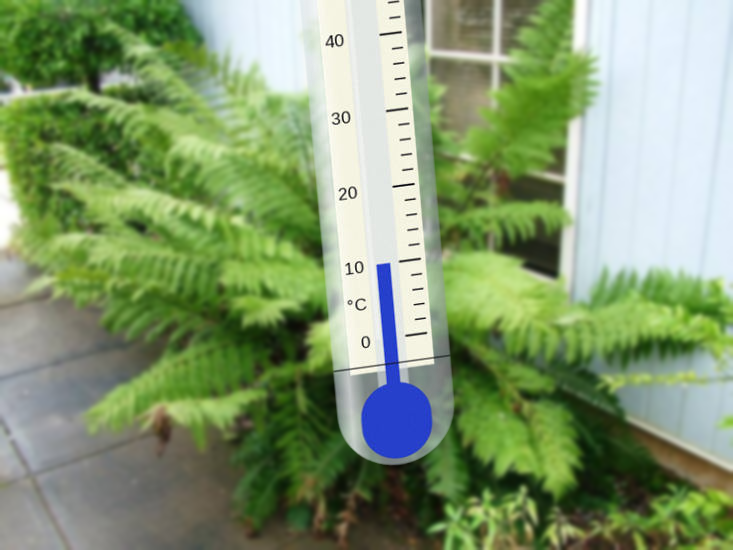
10
